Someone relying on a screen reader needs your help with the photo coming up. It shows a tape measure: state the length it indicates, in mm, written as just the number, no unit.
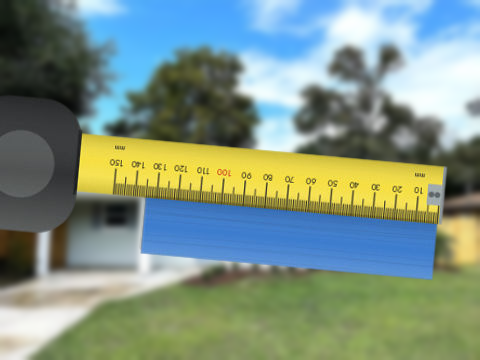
135
